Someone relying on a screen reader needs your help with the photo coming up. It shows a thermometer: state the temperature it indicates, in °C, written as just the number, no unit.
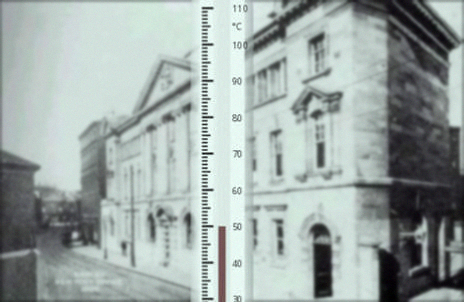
50
